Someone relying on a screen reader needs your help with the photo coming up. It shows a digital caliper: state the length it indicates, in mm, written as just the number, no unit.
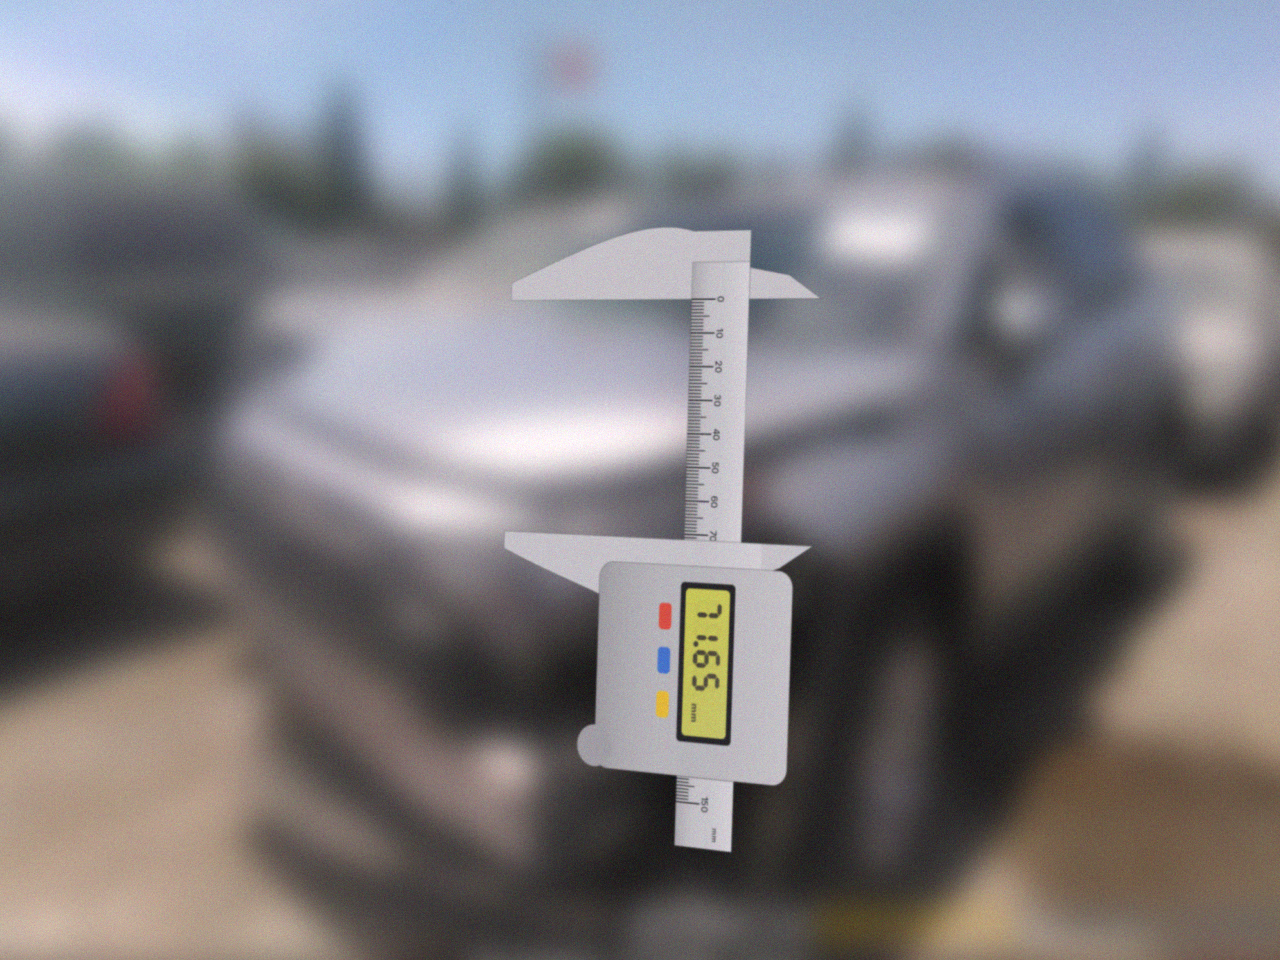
71.65
